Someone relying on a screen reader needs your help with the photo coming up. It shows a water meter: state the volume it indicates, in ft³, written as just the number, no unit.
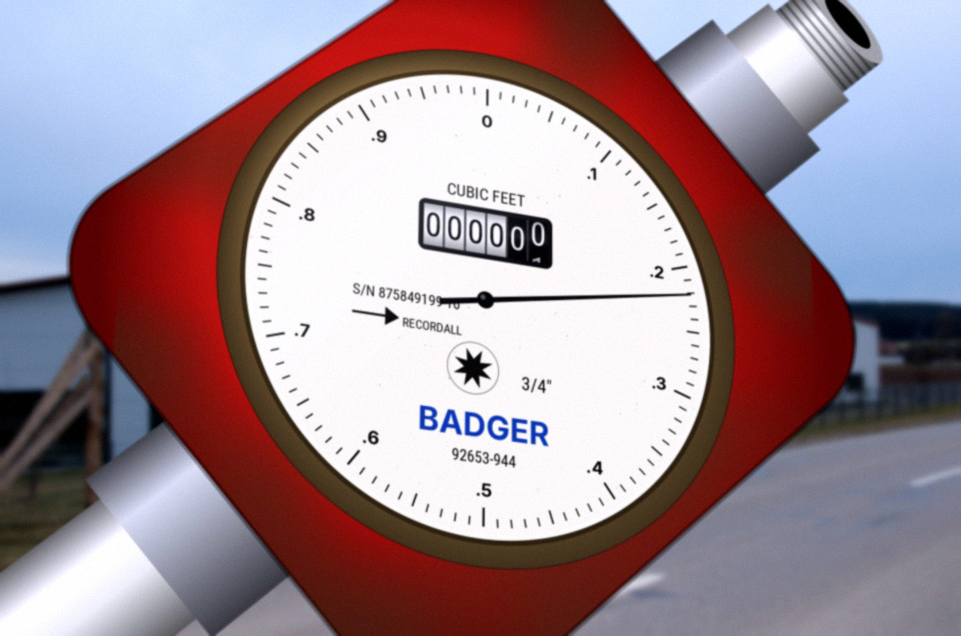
0.22
